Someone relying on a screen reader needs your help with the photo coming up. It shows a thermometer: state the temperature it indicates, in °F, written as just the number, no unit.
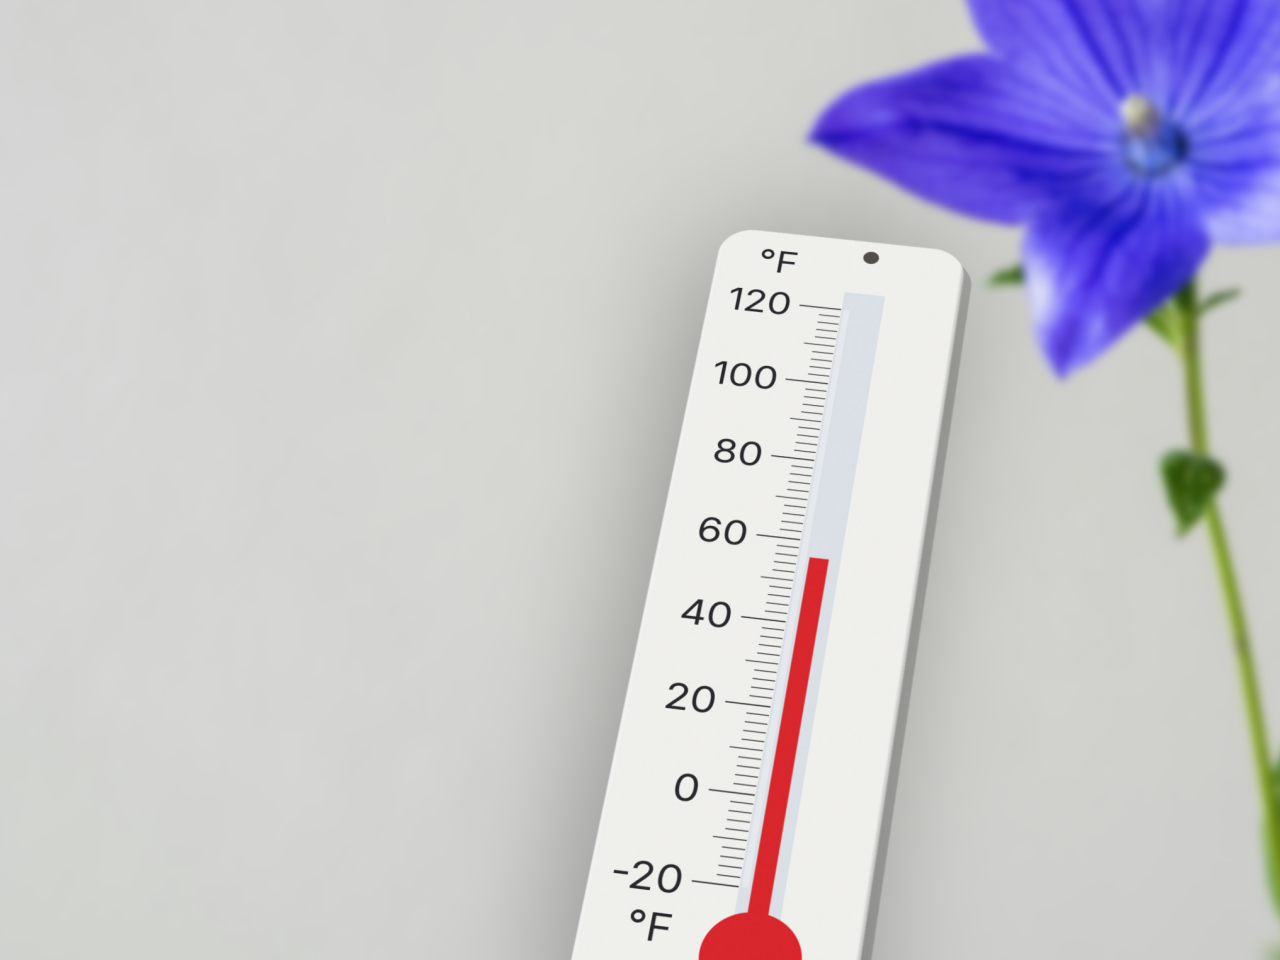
56
